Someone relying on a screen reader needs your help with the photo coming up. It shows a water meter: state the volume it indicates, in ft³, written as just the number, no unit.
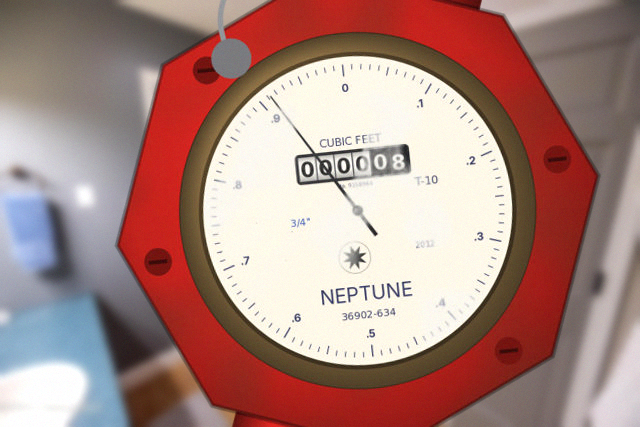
7.91
